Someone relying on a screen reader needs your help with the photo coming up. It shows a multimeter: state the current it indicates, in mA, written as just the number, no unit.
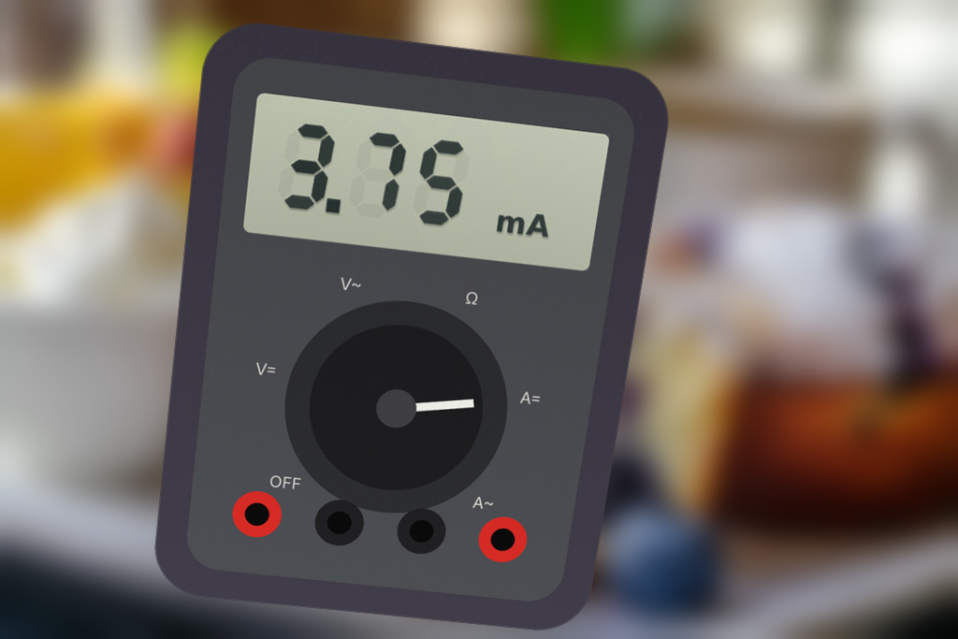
3.75
